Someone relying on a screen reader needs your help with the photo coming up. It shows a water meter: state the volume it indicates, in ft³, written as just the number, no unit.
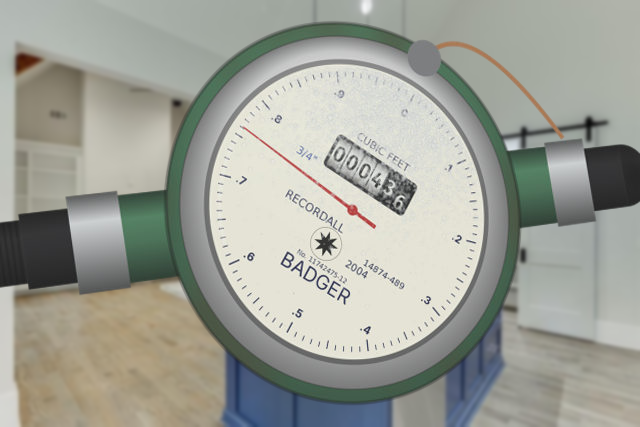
435.76
